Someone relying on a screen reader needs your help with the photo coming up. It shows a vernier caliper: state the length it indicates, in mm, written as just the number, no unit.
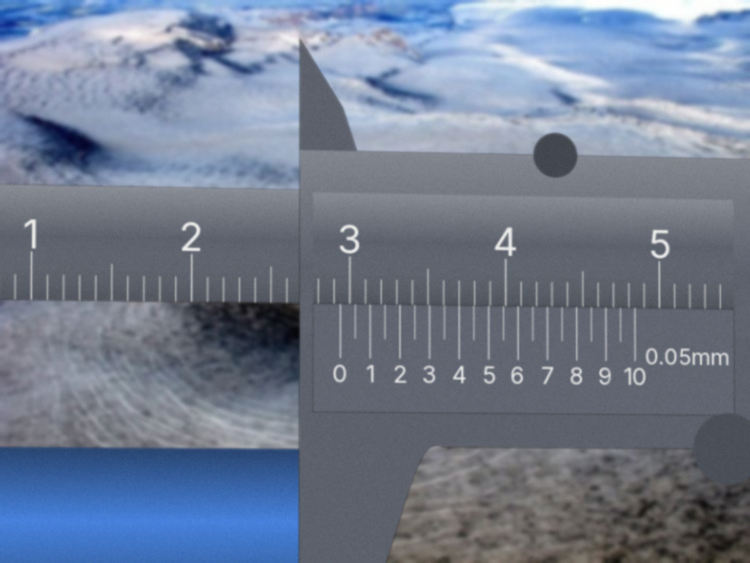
29.4
